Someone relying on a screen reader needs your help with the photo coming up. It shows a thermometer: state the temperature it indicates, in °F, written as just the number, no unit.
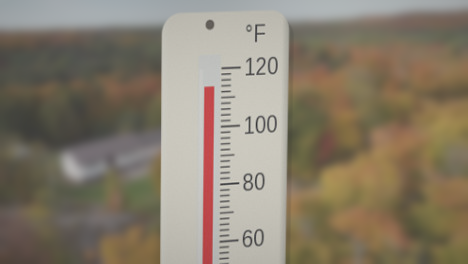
114
